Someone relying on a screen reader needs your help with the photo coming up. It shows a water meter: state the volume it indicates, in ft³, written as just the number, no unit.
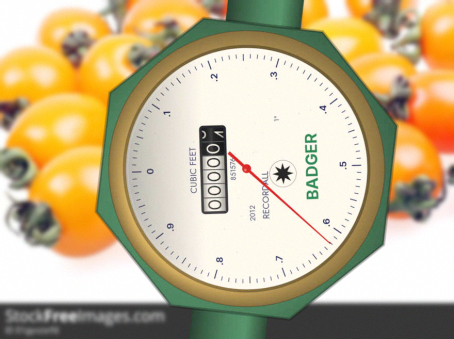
3.62
